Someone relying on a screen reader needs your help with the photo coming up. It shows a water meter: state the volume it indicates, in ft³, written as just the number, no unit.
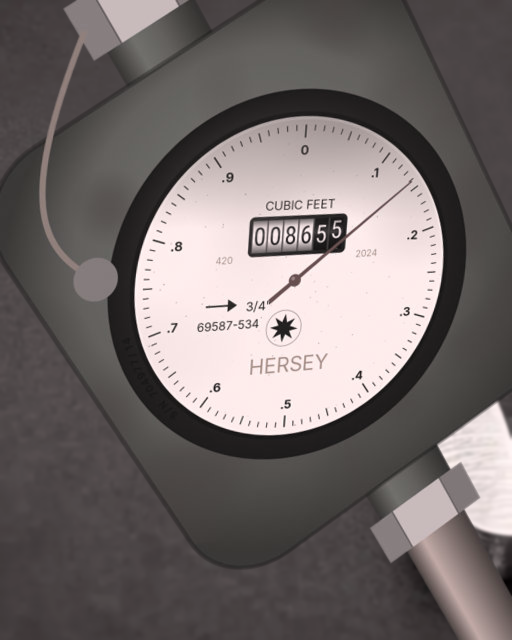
8655.14
